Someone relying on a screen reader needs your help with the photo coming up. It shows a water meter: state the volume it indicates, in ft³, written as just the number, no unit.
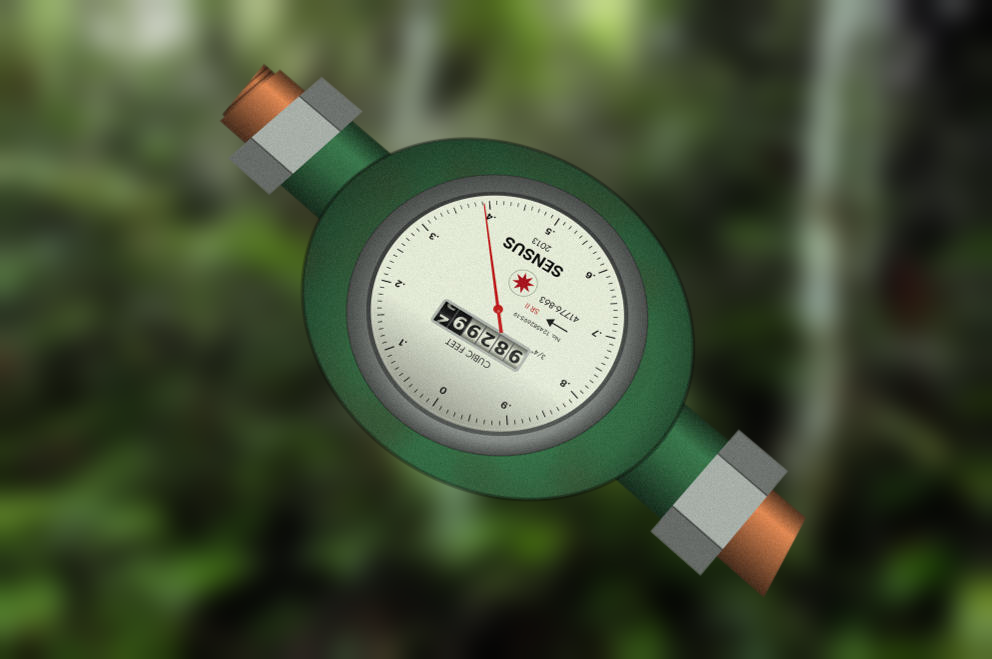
982992.39
